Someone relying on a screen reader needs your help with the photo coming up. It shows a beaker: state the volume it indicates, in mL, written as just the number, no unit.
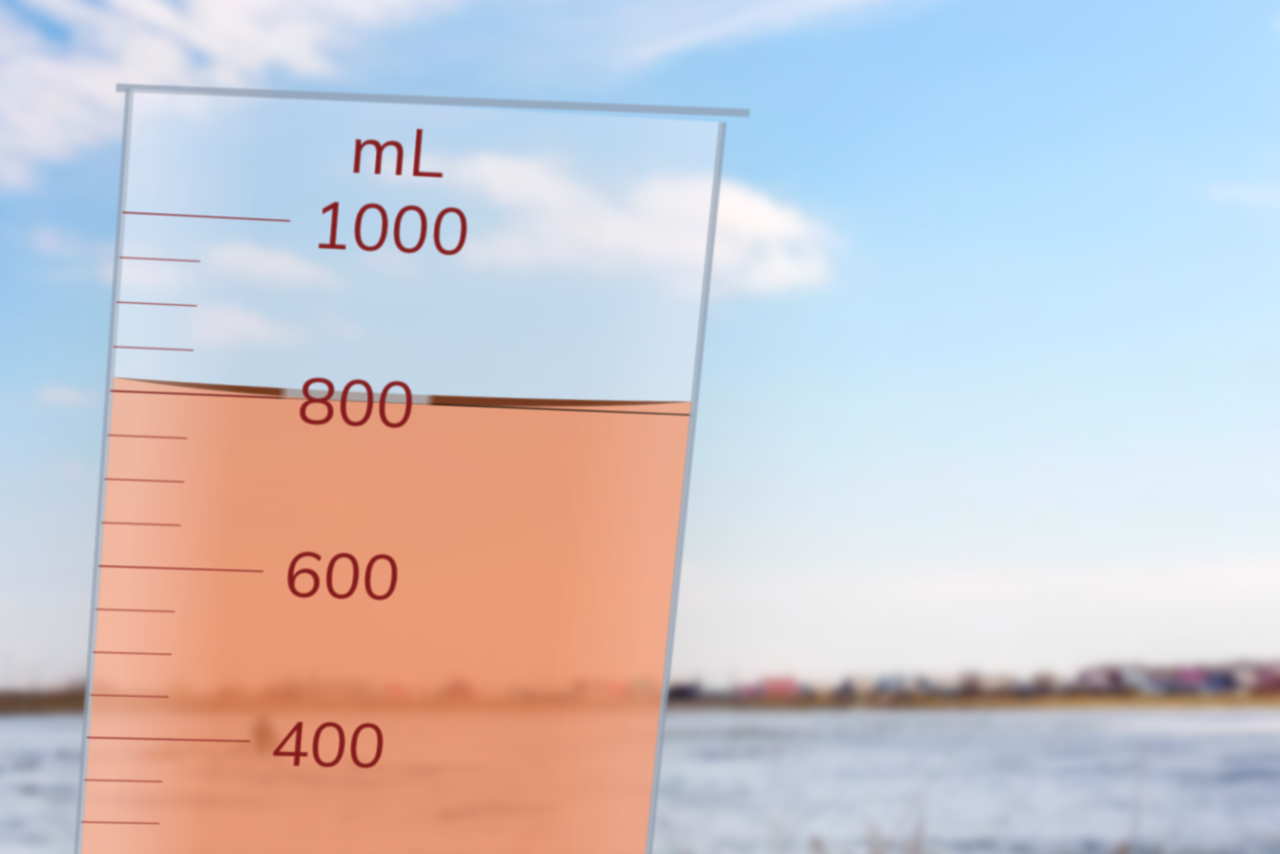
800
